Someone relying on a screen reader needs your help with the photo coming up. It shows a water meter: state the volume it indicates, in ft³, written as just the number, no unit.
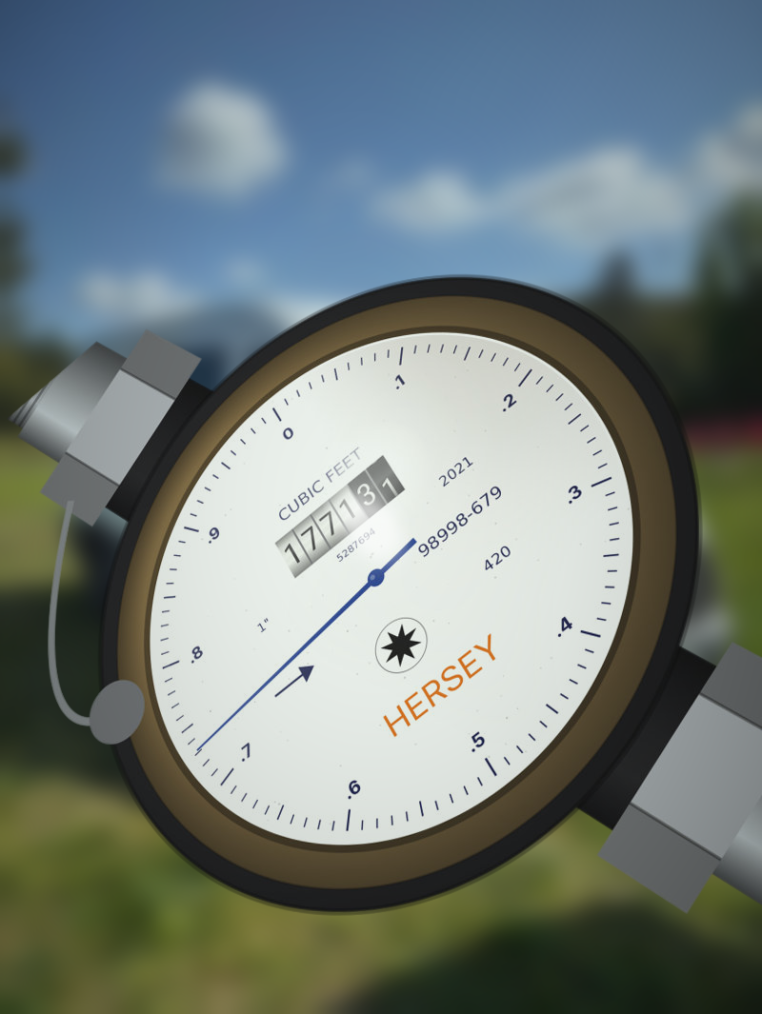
177130.73
